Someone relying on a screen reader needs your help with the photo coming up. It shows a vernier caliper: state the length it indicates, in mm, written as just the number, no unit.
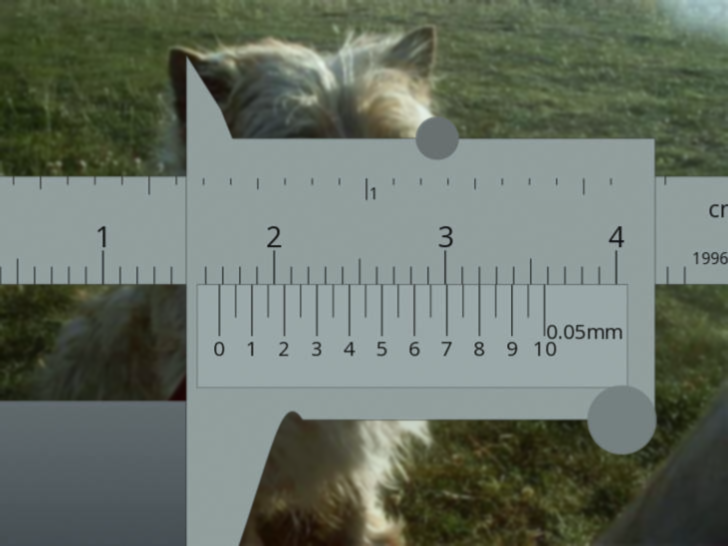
16.8
